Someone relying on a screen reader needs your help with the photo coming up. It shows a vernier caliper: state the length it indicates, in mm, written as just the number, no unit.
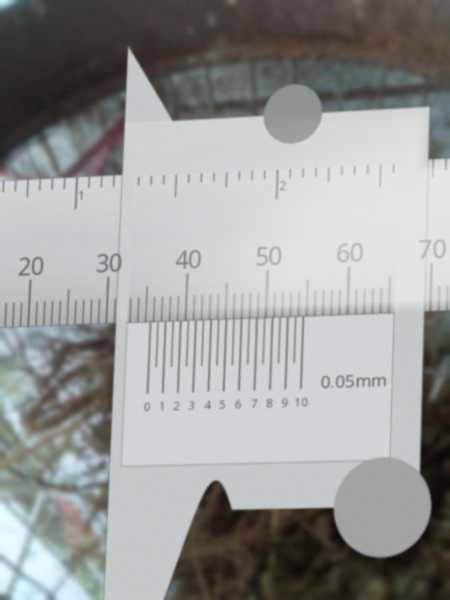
35.6
